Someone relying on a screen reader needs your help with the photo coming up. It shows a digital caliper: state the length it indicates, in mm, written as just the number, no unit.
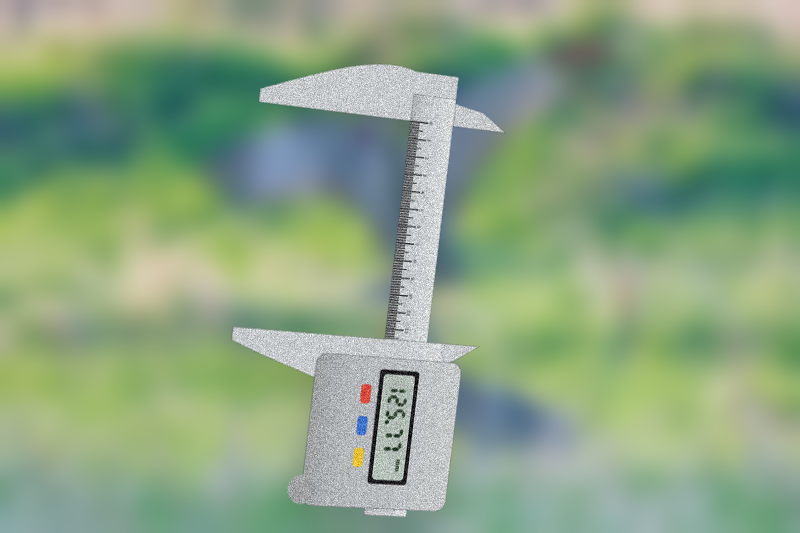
125.77
